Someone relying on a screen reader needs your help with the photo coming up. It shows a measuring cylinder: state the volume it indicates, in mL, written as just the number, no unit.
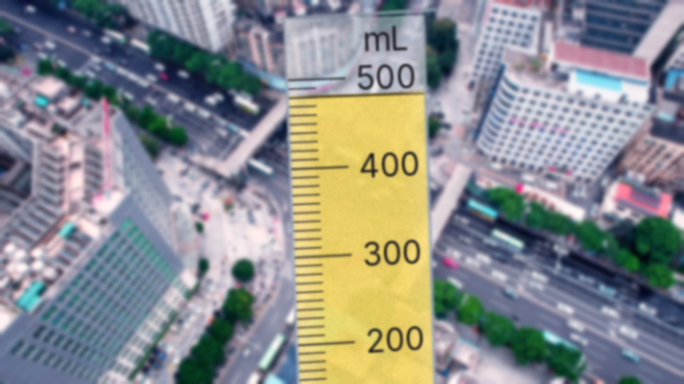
480
